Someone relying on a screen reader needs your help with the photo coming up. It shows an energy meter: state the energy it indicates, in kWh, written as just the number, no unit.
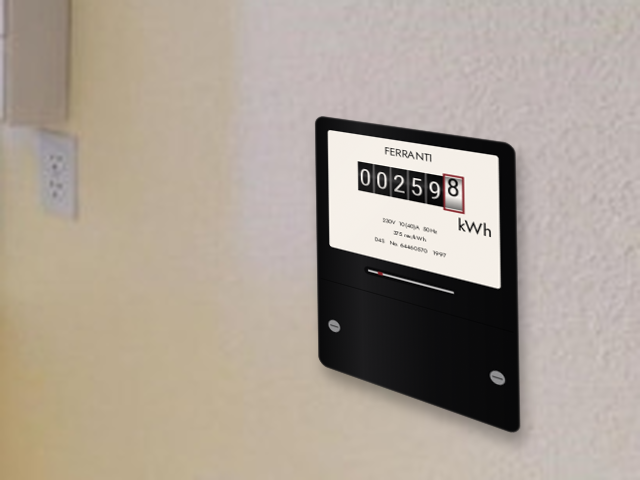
259.8
